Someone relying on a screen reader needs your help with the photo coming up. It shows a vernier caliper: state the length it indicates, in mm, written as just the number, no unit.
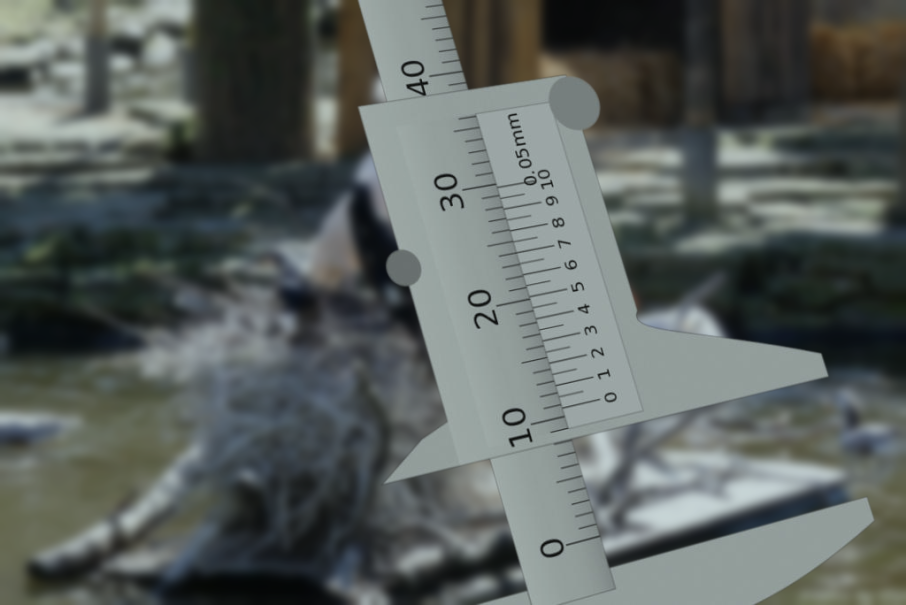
10.7
